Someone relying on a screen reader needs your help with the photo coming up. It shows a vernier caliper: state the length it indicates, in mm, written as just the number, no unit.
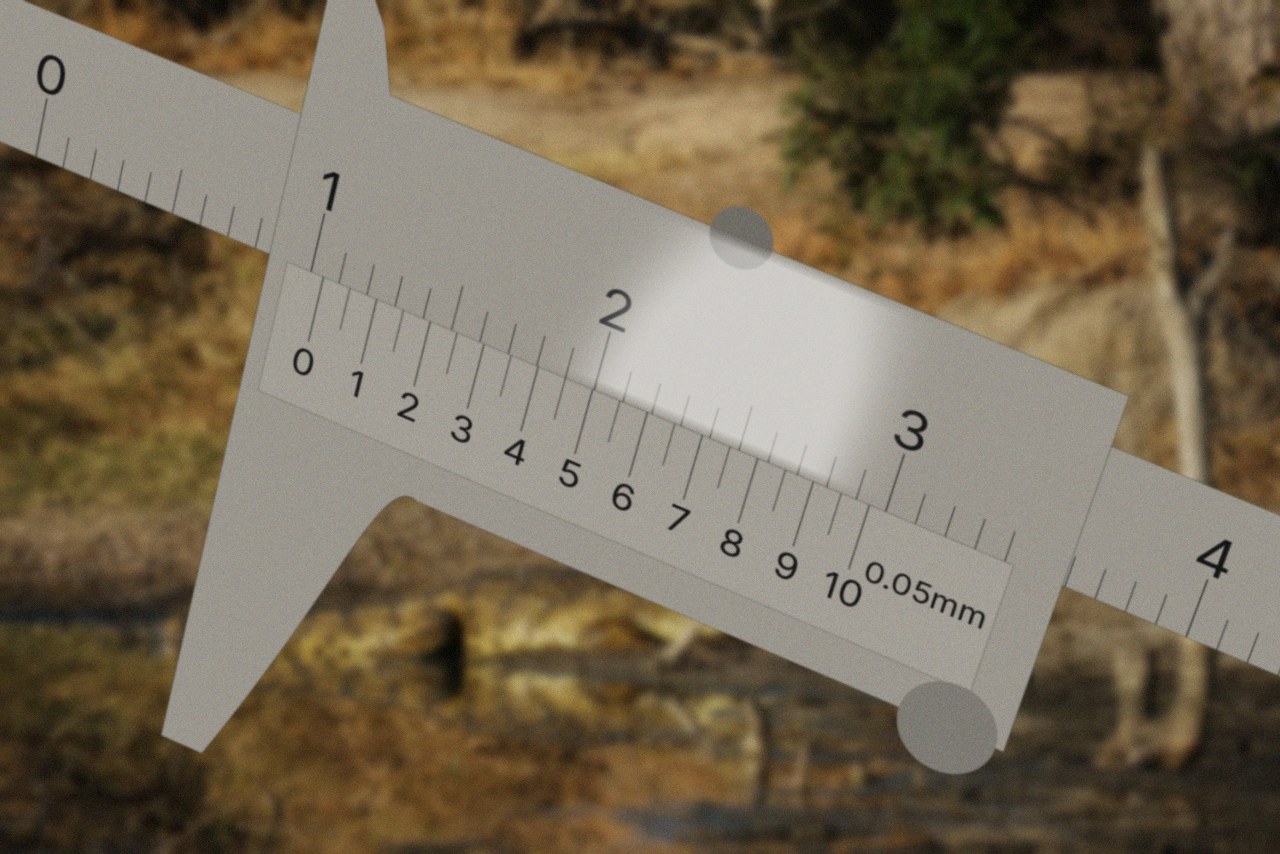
10.45
